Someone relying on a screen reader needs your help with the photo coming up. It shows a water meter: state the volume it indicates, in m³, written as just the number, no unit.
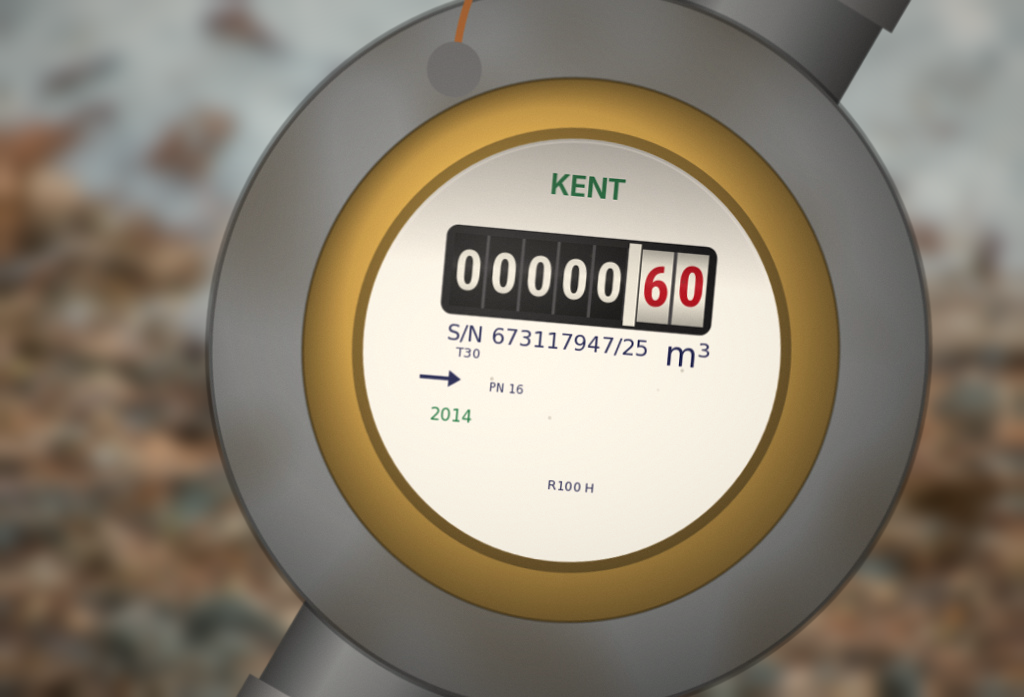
0.60
